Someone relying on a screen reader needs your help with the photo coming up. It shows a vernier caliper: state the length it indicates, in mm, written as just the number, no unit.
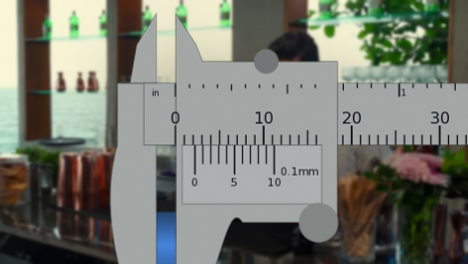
2.2
